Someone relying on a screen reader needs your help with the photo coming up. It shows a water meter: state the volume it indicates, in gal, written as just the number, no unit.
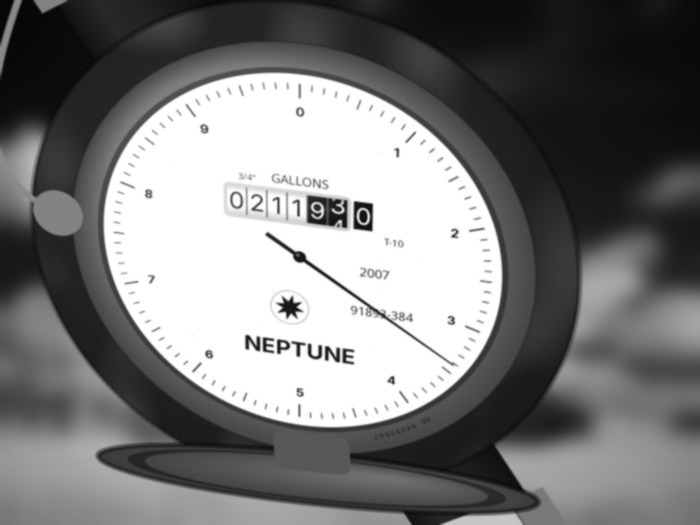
211933.4
